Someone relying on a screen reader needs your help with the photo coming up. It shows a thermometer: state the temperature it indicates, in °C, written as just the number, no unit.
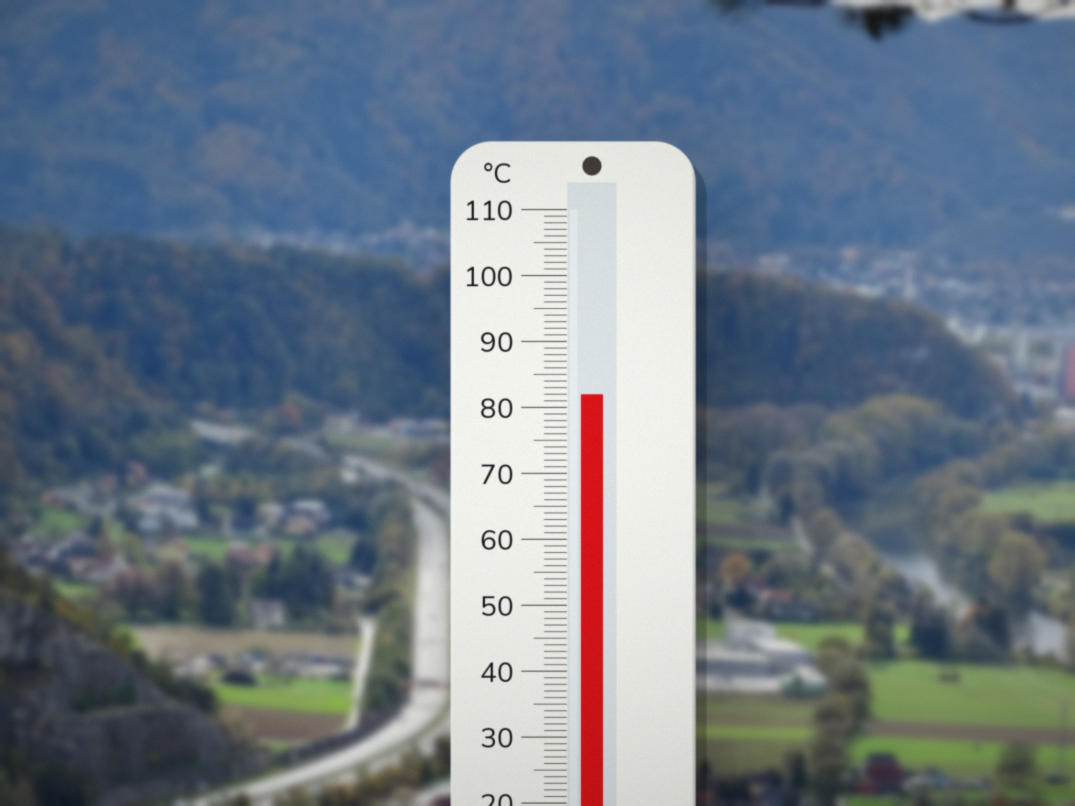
82
